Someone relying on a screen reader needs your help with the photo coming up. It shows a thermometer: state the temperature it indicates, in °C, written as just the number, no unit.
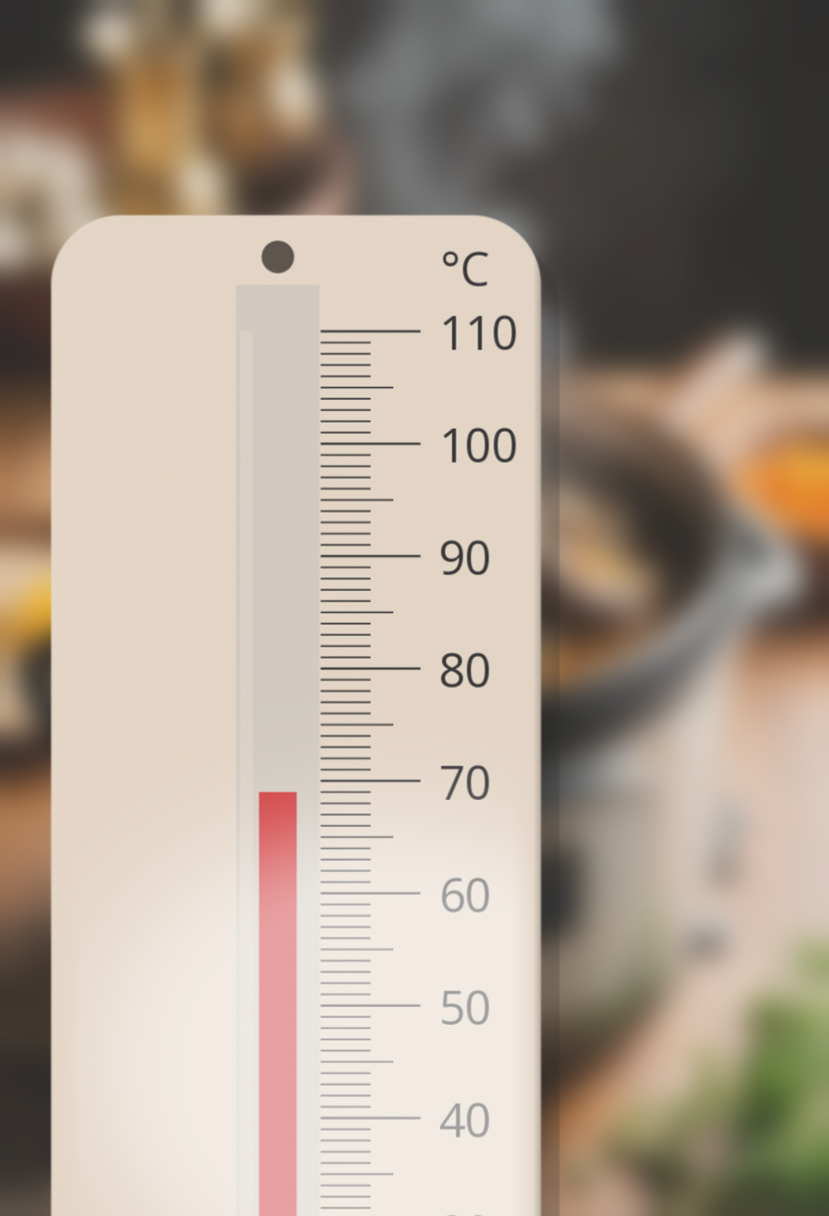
69
